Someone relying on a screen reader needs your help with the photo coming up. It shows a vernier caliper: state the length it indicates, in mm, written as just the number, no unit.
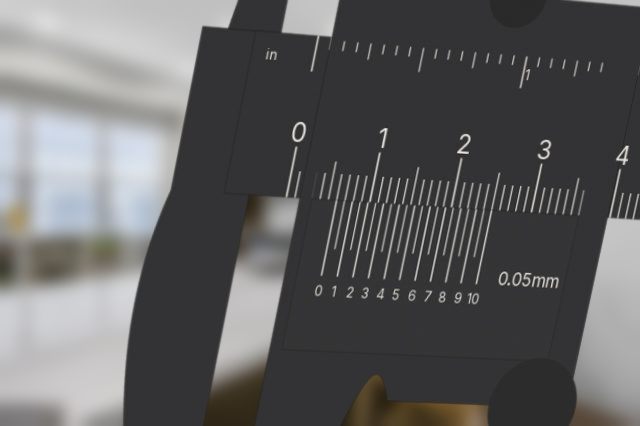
6.0
